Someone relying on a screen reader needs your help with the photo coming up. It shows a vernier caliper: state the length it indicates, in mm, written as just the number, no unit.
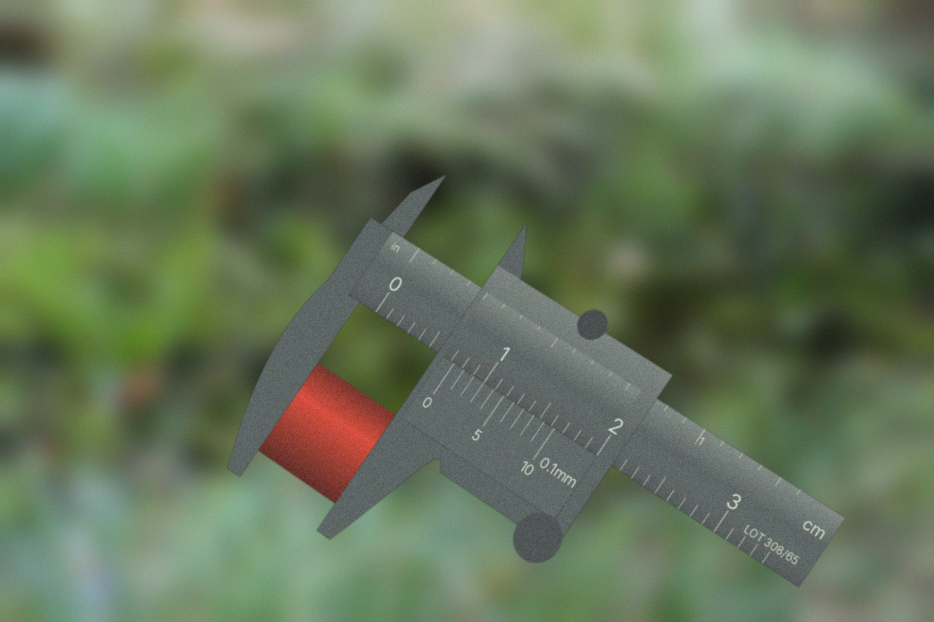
7.3
